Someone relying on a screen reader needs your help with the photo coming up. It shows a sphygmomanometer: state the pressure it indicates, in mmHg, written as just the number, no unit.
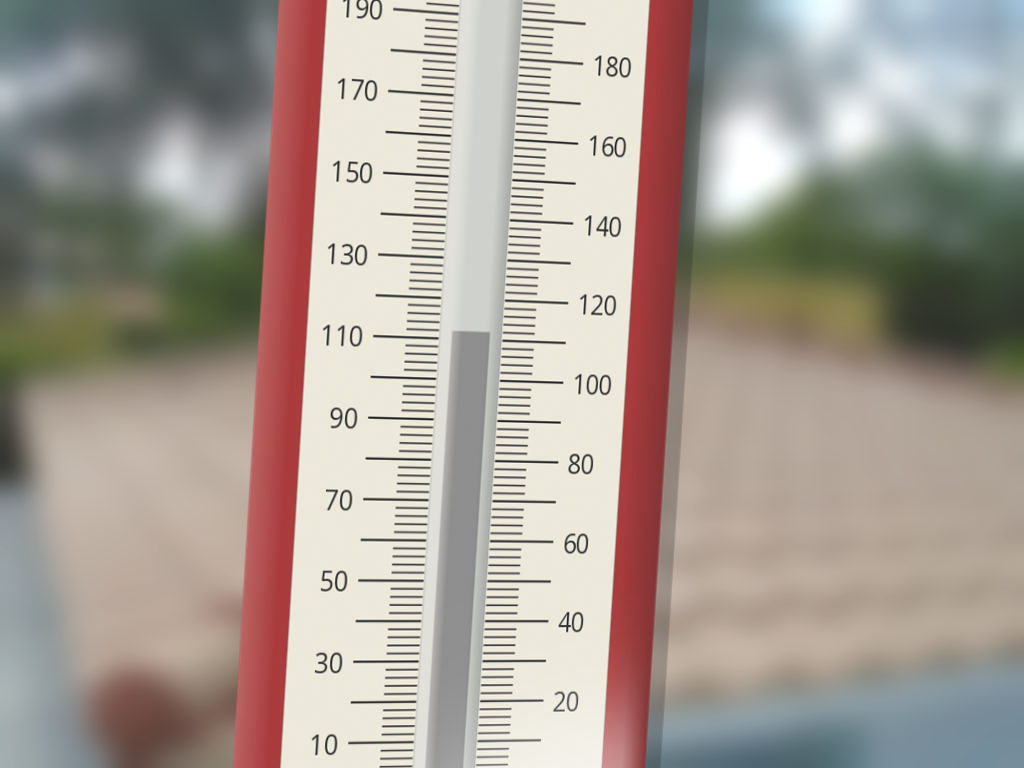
112
